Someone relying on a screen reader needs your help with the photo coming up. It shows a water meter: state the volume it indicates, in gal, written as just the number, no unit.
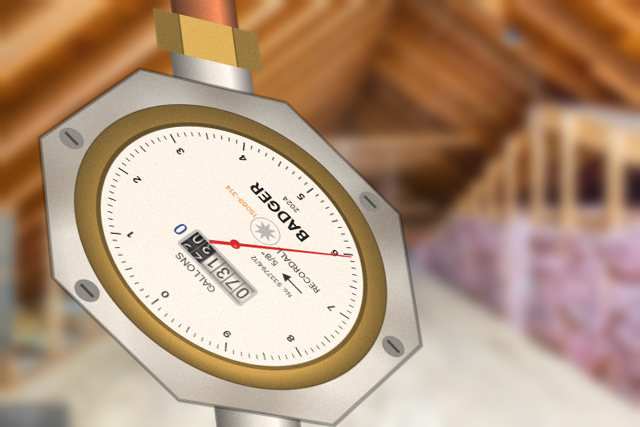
731296.0
